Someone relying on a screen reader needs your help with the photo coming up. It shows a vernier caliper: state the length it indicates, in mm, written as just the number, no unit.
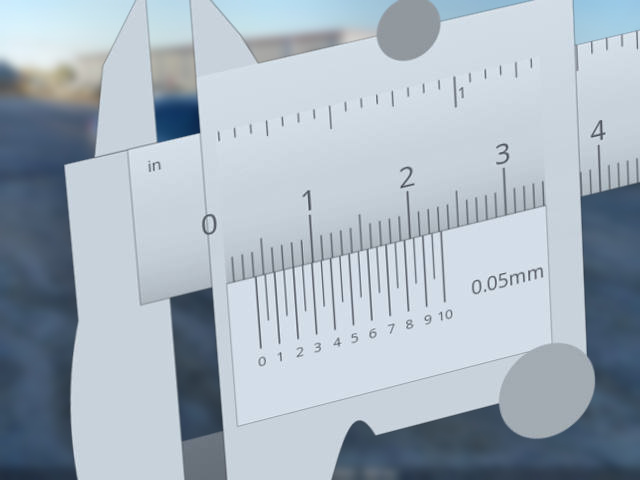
4.2
